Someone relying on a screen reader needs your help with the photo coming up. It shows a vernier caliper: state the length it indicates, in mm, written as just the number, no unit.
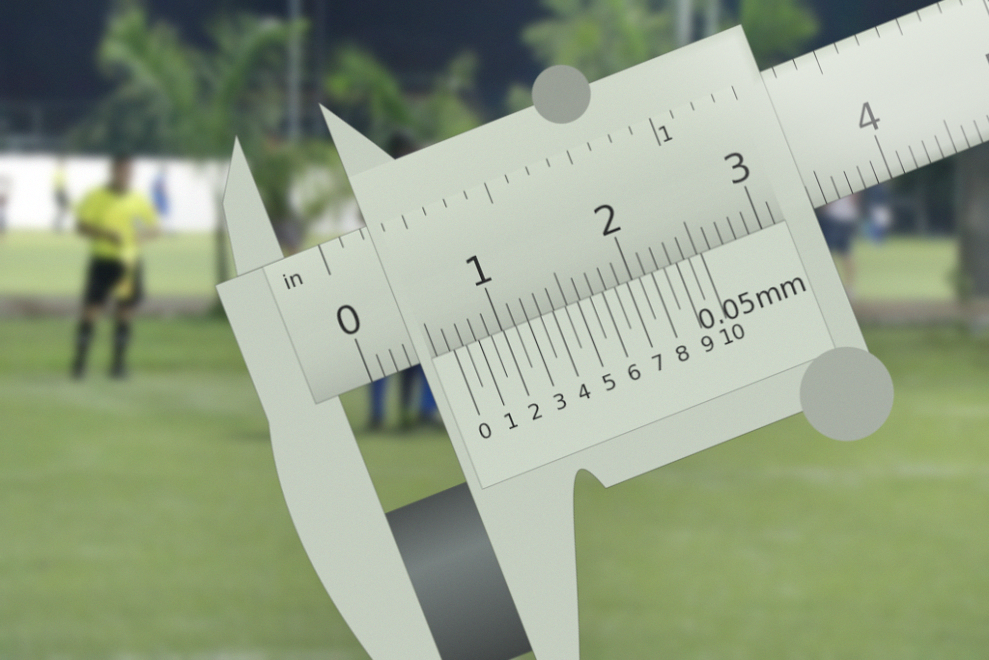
6.3
